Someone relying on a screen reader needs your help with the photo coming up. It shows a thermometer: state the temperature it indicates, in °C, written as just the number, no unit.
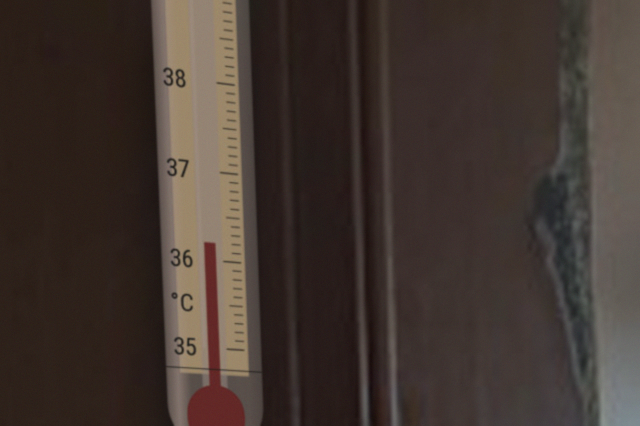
36.2
